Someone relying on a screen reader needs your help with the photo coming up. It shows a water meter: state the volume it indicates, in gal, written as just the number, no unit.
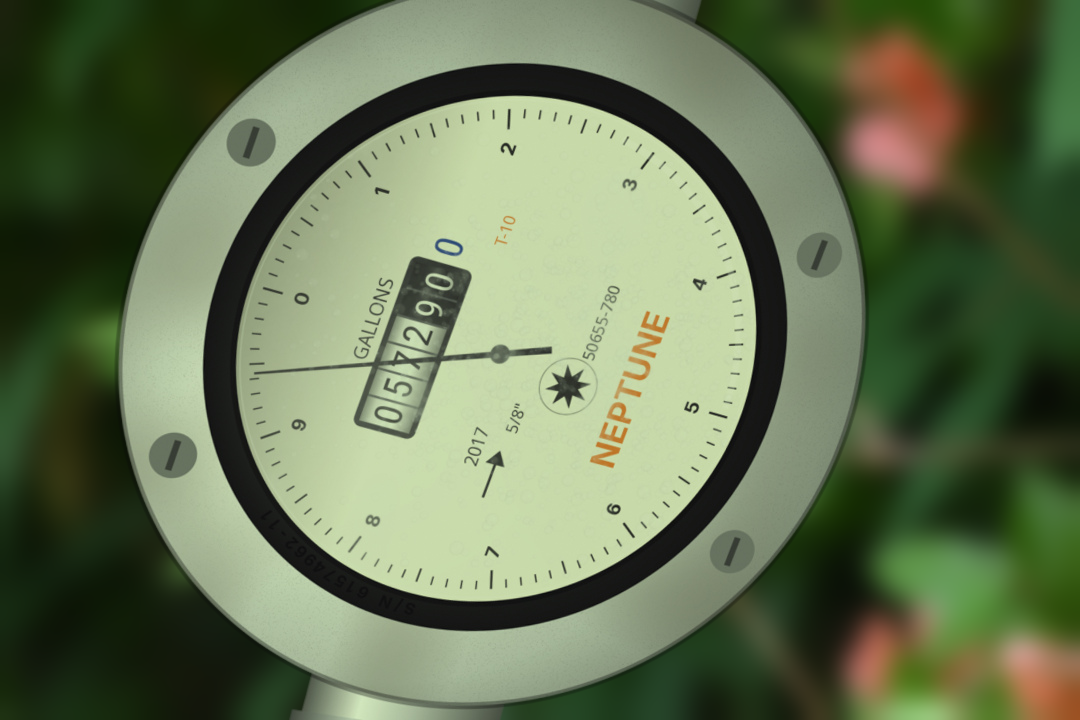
572899.4
